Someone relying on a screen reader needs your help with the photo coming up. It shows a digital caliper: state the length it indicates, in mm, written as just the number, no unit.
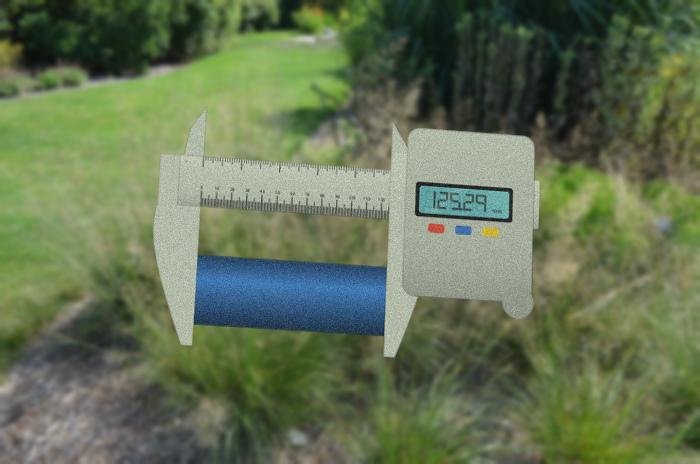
125.29
